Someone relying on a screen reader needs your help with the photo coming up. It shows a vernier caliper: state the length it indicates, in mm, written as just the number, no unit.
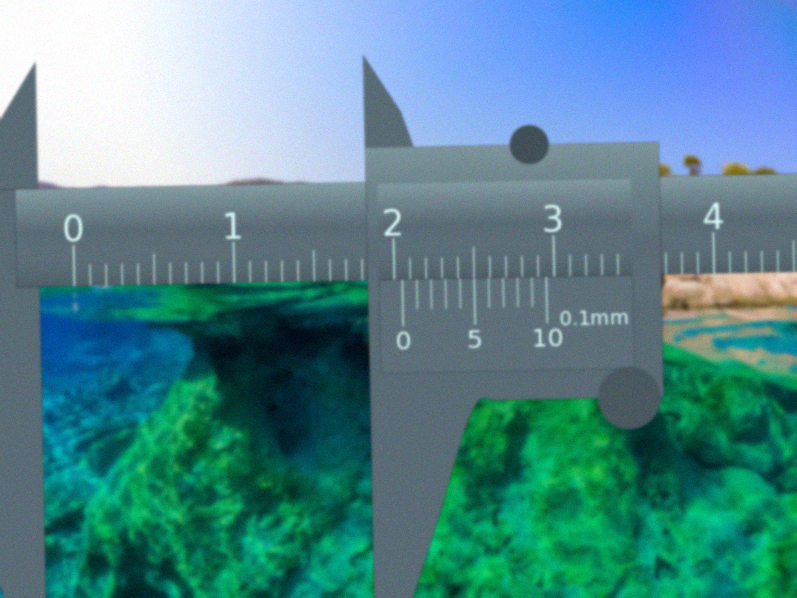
20.5
